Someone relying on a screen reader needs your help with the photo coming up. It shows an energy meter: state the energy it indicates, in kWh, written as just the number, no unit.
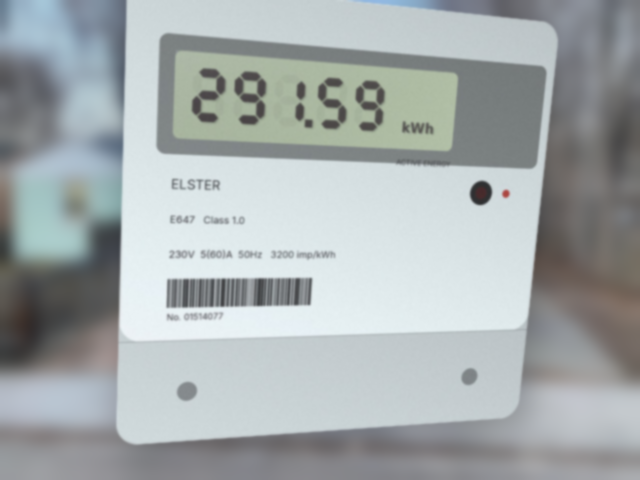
291.59
